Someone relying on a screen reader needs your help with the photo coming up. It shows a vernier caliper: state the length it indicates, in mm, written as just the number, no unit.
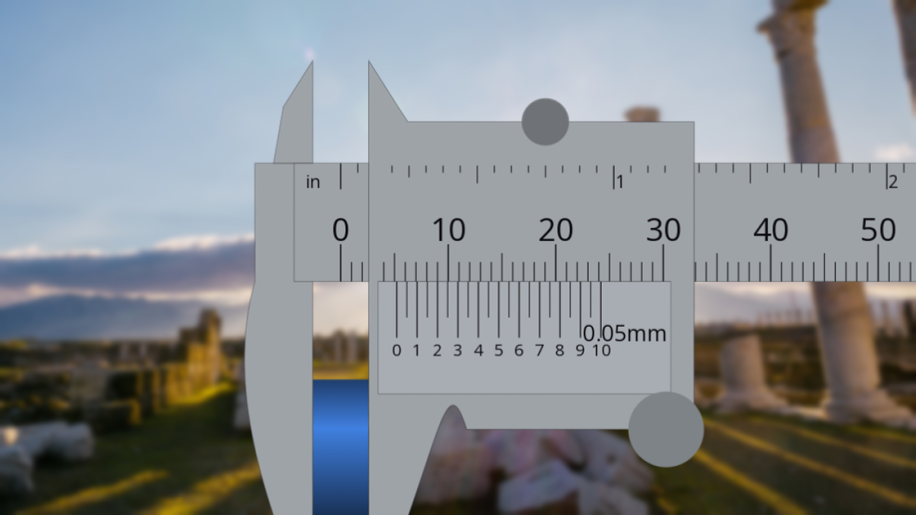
5.2
